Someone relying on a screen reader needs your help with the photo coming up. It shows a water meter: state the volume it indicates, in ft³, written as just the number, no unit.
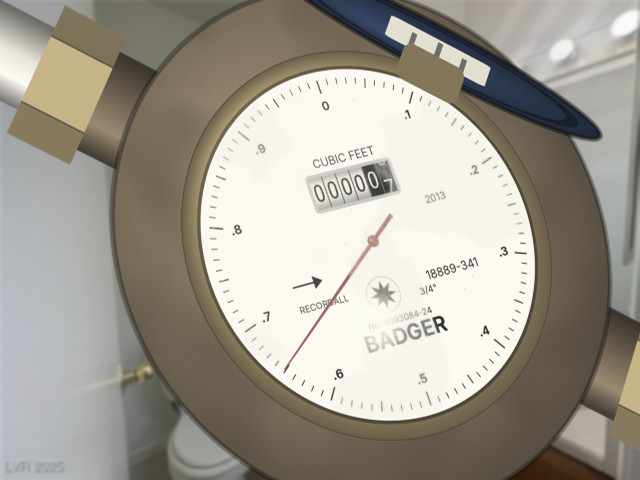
6.65
